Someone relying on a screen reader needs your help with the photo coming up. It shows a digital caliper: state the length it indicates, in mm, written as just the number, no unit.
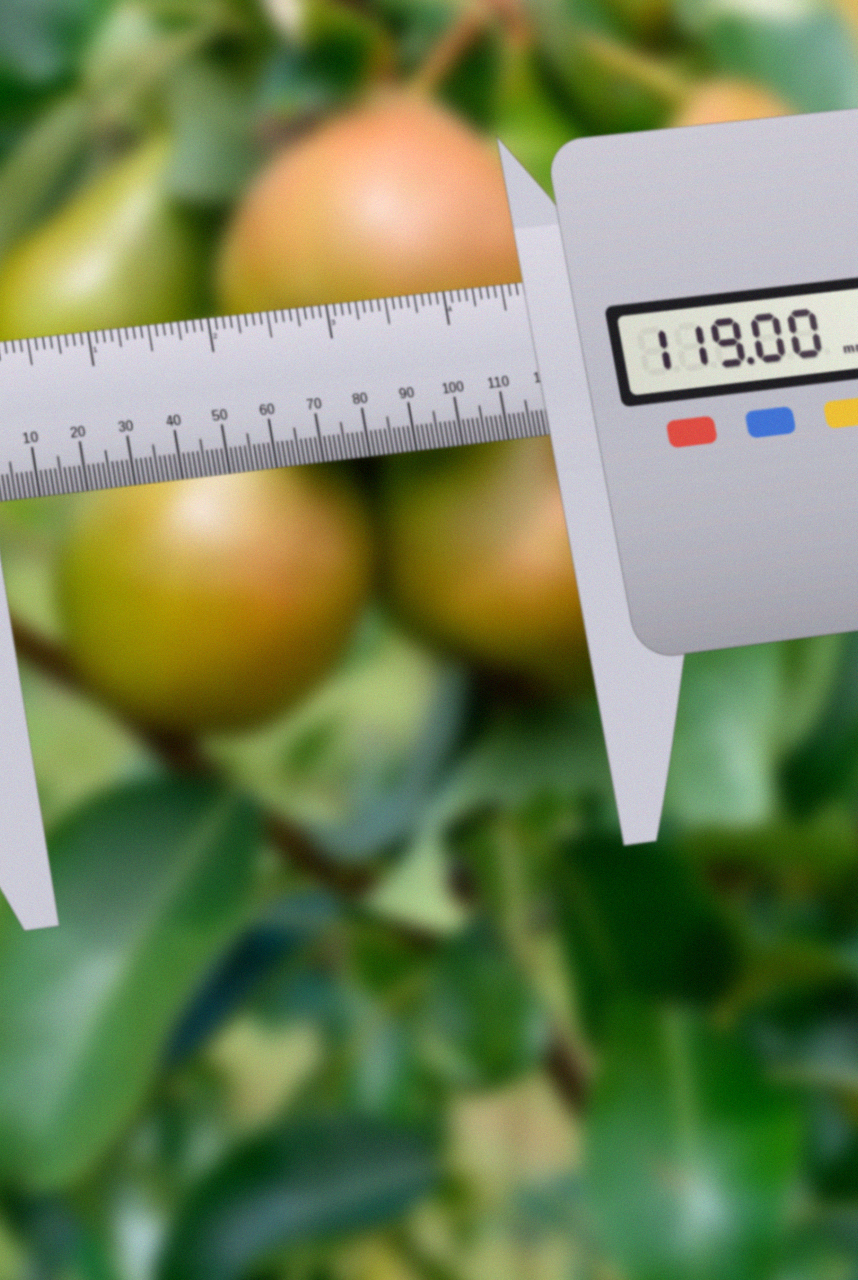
119.00
